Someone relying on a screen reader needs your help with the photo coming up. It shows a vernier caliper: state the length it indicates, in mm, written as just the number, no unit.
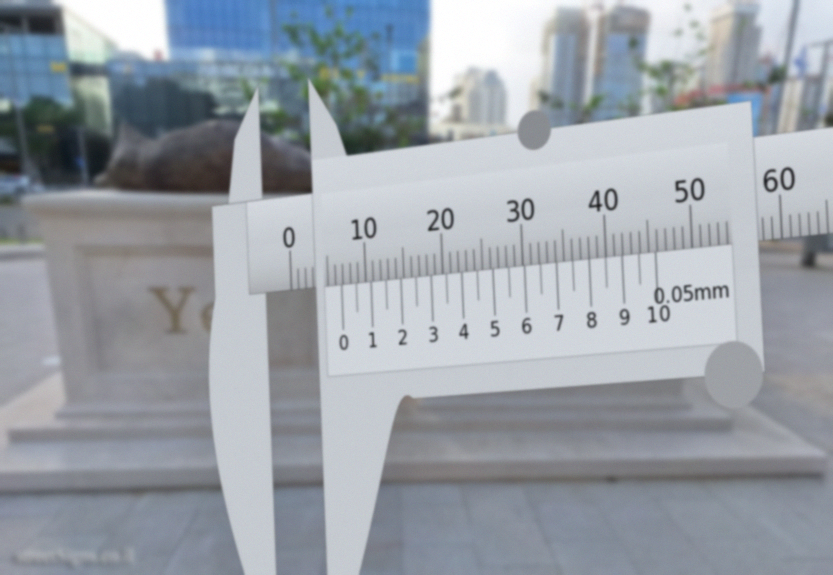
6.8
